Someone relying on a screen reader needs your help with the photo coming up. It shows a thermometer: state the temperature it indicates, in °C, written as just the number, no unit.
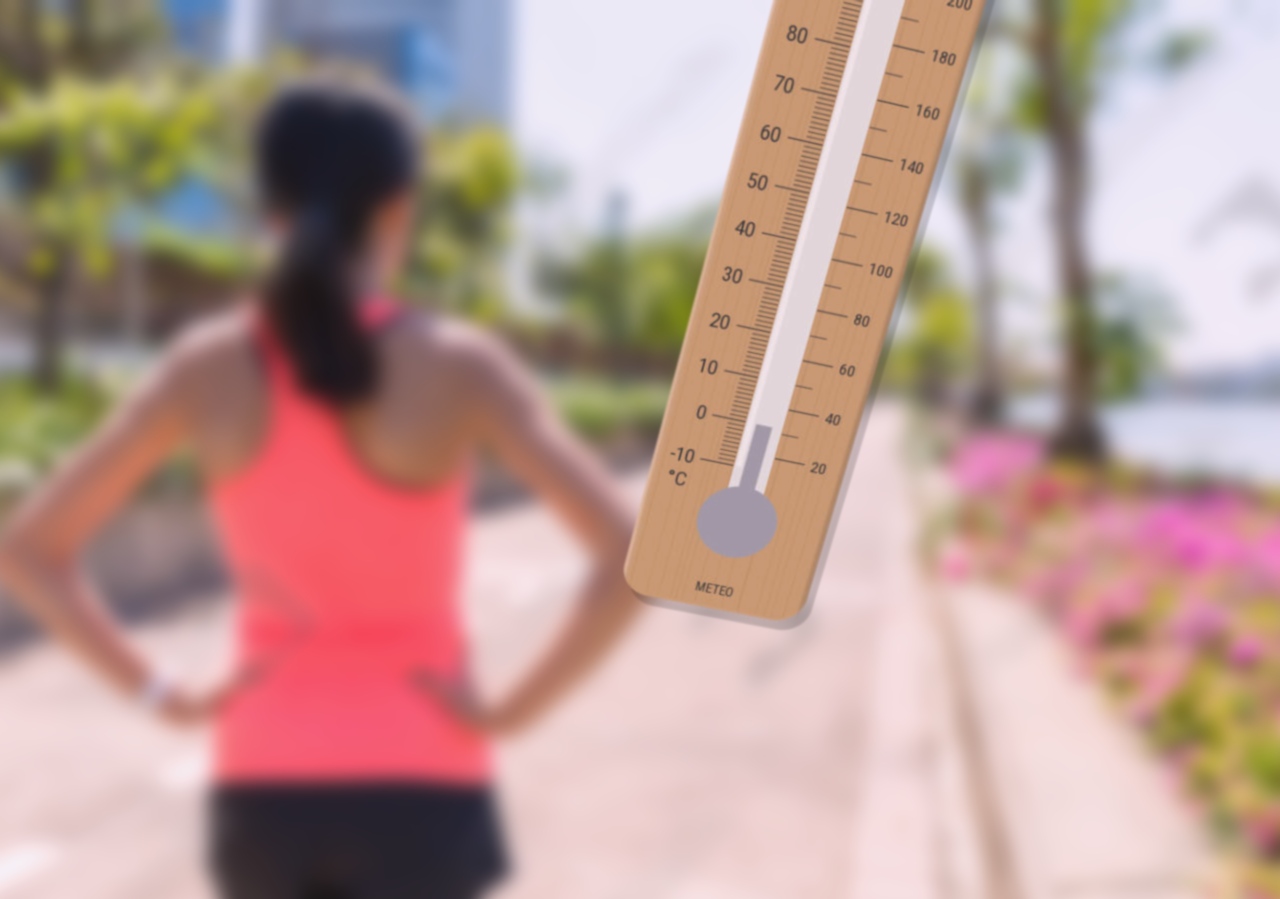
0
